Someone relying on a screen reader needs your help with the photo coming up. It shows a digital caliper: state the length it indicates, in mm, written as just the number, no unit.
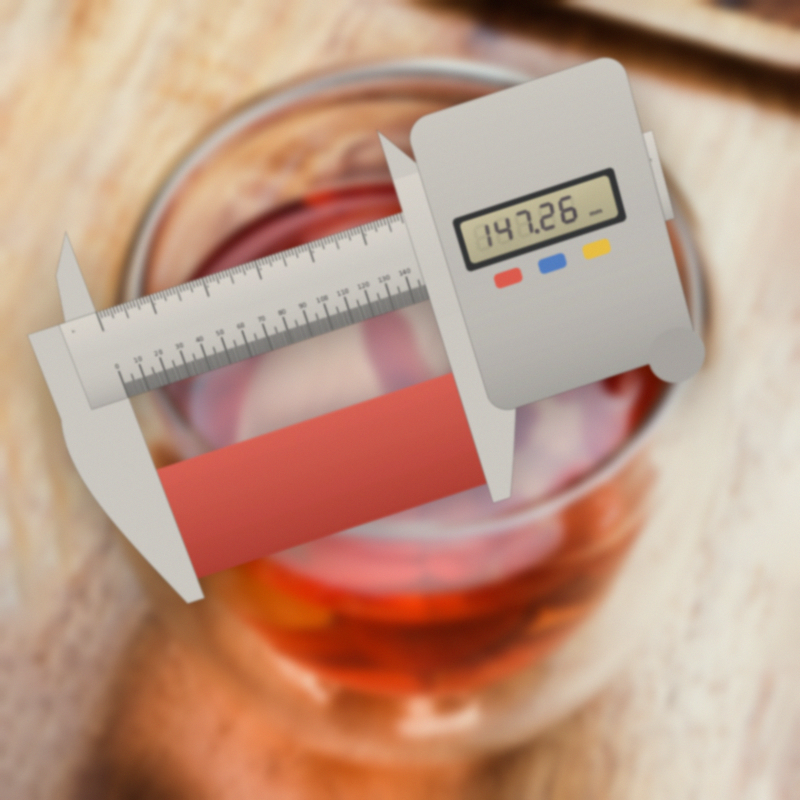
147.26
